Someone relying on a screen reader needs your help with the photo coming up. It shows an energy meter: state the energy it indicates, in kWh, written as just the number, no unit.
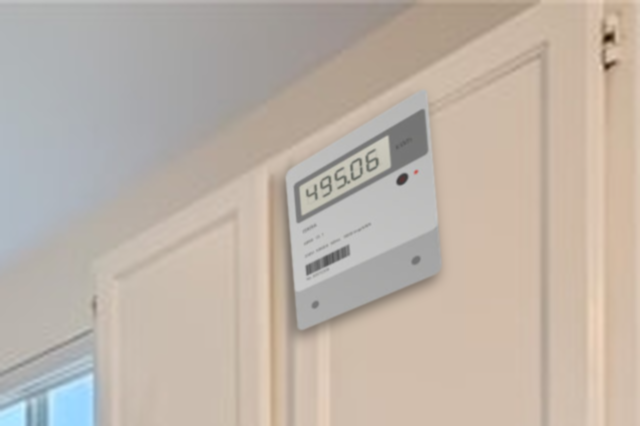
495.06
